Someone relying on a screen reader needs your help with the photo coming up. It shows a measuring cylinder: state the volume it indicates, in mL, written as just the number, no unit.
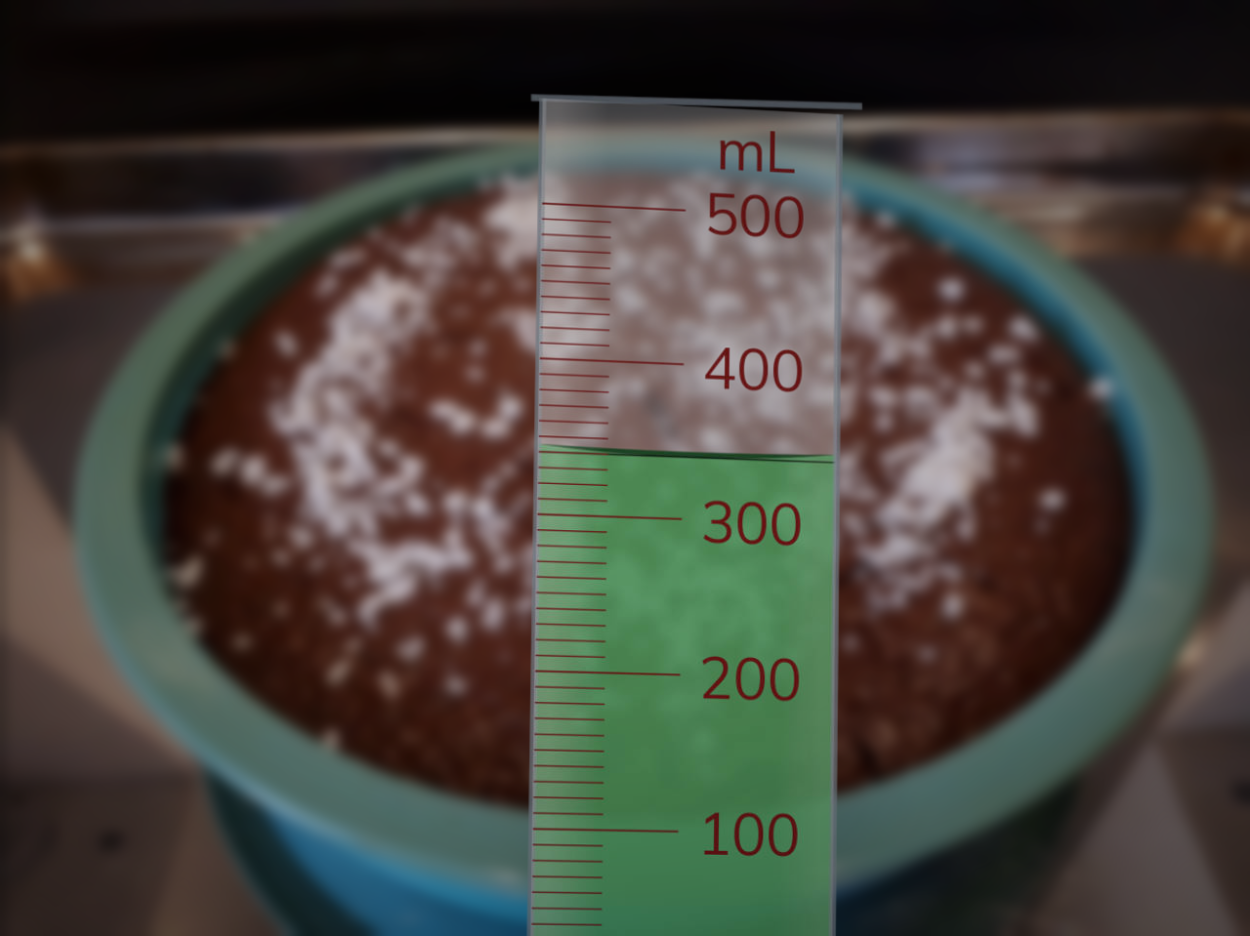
340
